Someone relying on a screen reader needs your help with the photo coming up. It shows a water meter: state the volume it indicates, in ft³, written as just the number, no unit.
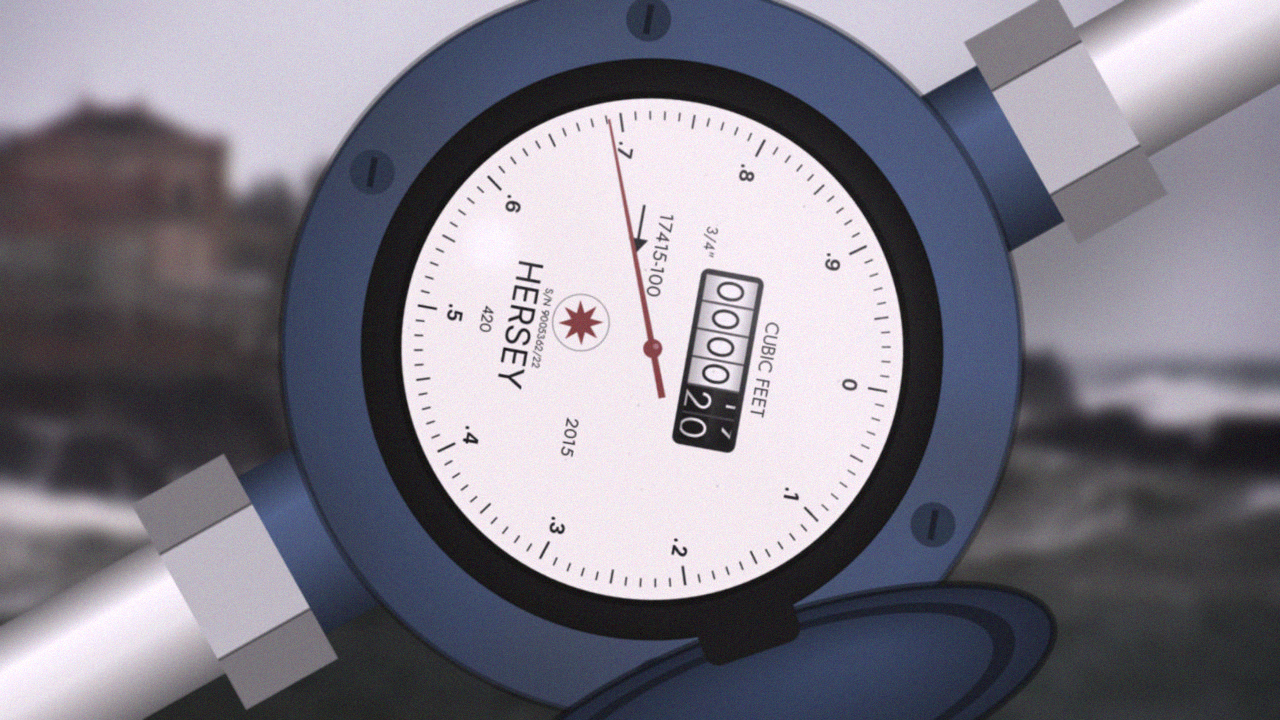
19.69
